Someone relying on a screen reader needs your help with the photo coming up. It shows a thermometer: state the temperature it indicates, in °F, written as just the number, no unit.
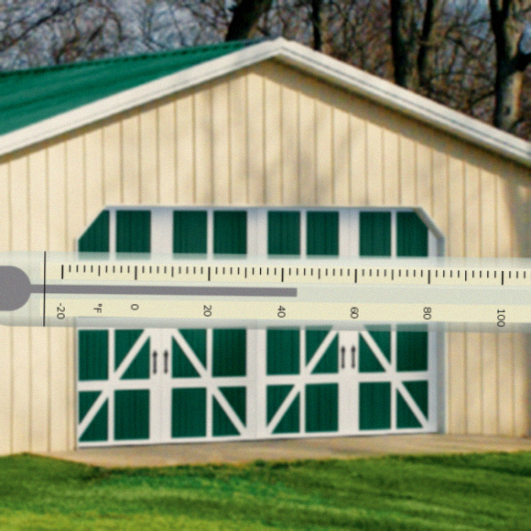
44
